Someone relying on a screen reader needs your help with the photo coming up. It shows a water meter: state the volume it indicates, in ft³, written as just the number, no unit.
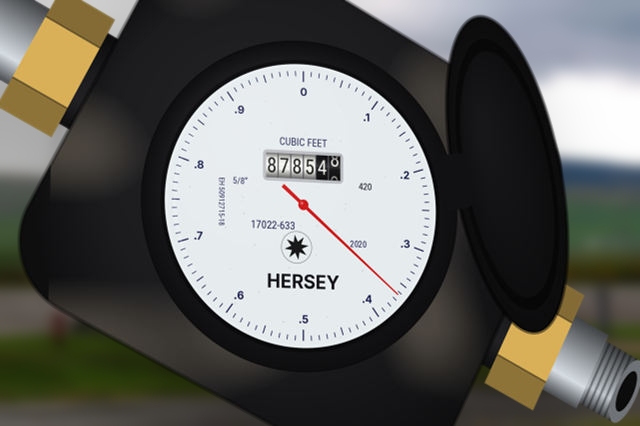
878548.36
